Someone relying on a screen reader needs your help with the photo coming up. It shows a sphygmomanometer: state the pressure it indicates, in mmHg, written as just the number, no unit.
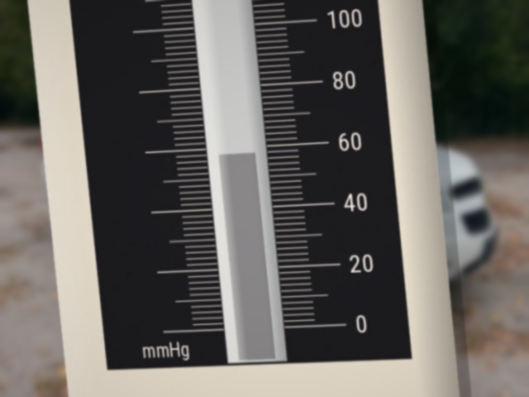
58
